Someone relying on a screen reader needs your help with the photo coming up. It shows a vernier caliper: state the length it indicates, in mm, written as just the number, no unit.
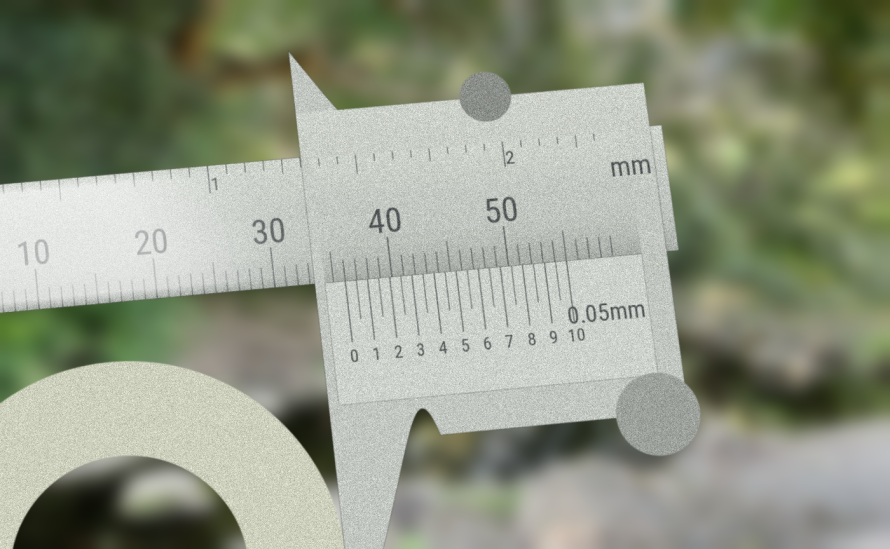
36.0
